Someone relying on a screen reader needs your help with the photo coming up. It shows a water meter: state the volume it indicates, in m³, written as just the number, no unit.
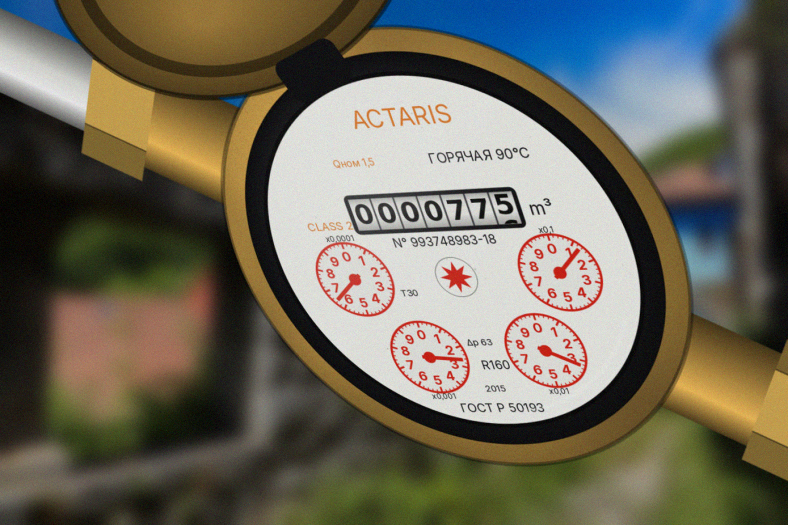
775.1326
